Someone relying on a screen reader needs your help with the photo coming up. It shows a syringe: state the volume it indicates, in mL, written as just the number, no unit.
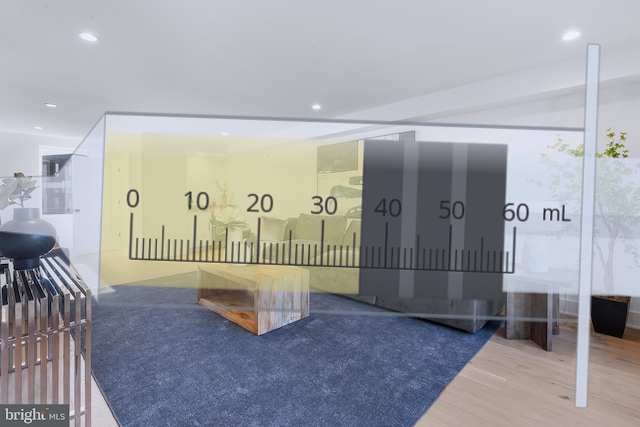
36
